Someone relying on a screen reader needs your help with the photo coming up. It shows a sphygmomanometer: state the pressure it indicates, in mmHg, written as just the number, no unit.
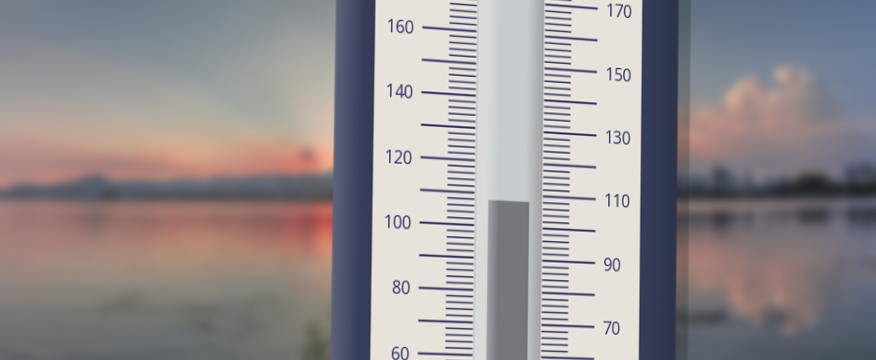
108
